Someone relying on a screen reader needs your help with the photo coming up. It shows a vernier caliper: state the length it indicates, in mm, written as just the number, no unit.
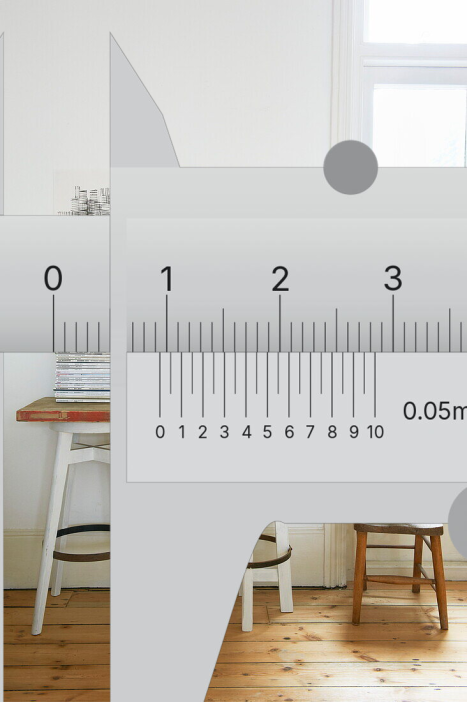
9.4
